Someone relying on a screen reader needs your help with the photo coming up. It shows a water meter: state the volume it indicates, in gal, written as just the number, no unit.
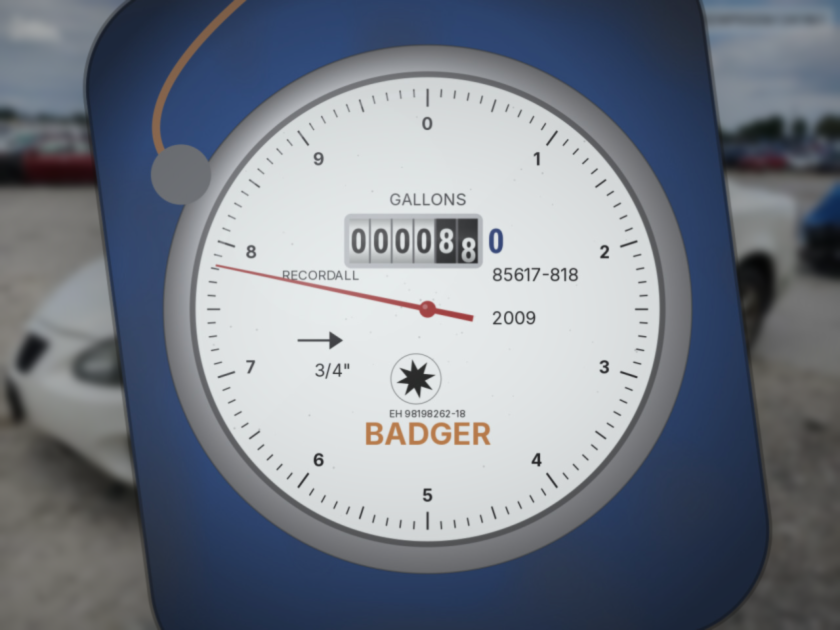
877.8
